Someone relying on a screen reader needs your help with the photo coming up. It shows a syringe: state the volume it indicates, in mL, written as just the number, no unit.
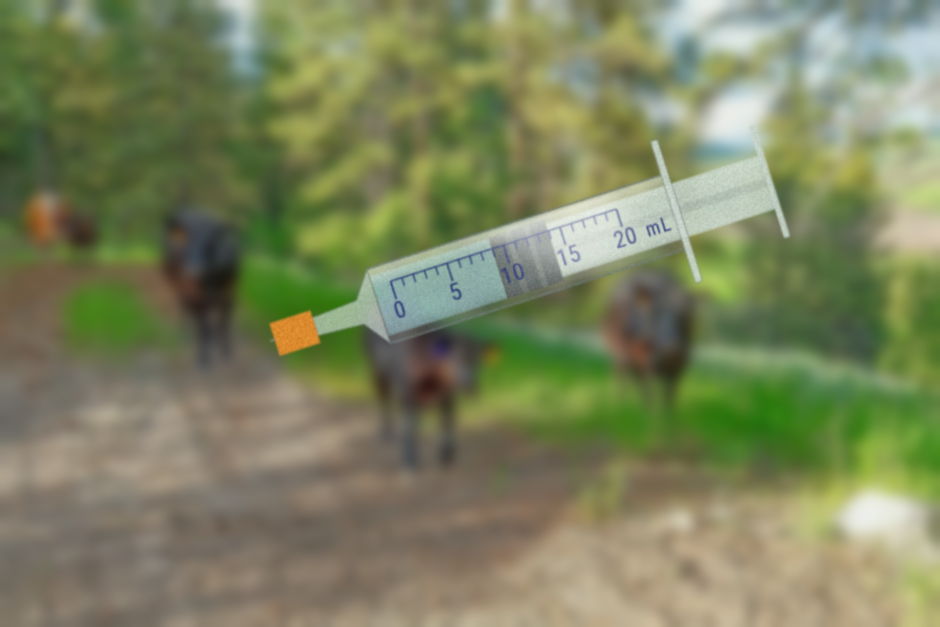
9
